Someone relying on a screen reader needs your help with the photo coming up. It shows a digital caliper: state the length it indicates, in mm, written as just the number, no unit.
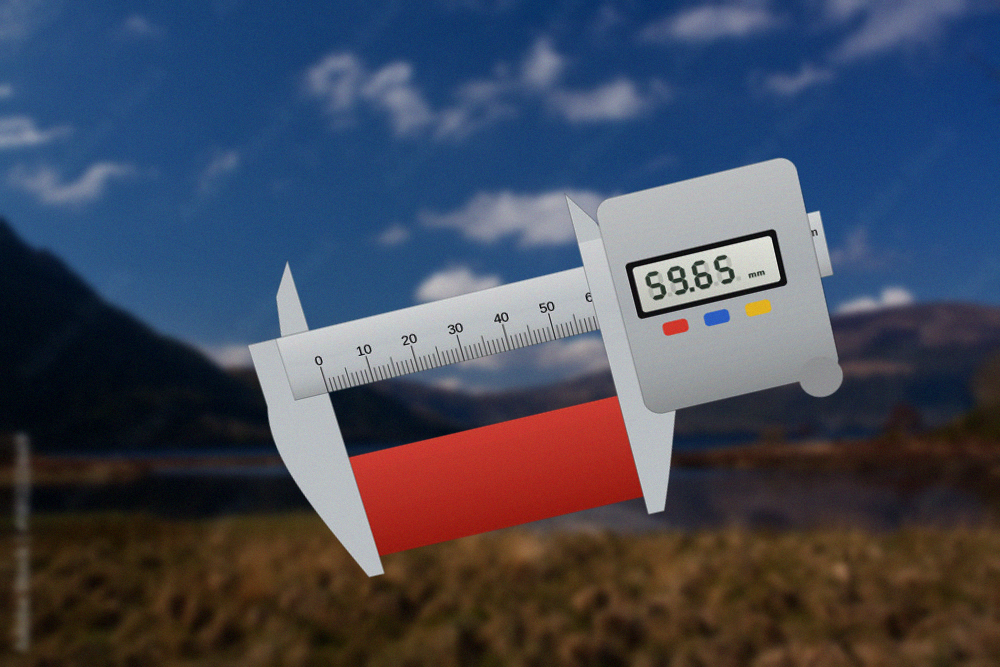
59.65
